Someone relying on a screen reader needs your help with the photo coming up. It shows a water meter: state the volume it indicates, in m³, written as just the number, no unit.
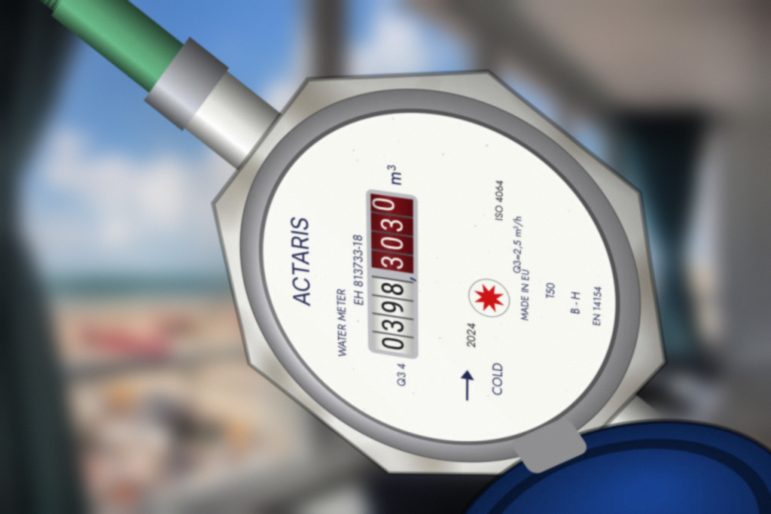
398.3030
